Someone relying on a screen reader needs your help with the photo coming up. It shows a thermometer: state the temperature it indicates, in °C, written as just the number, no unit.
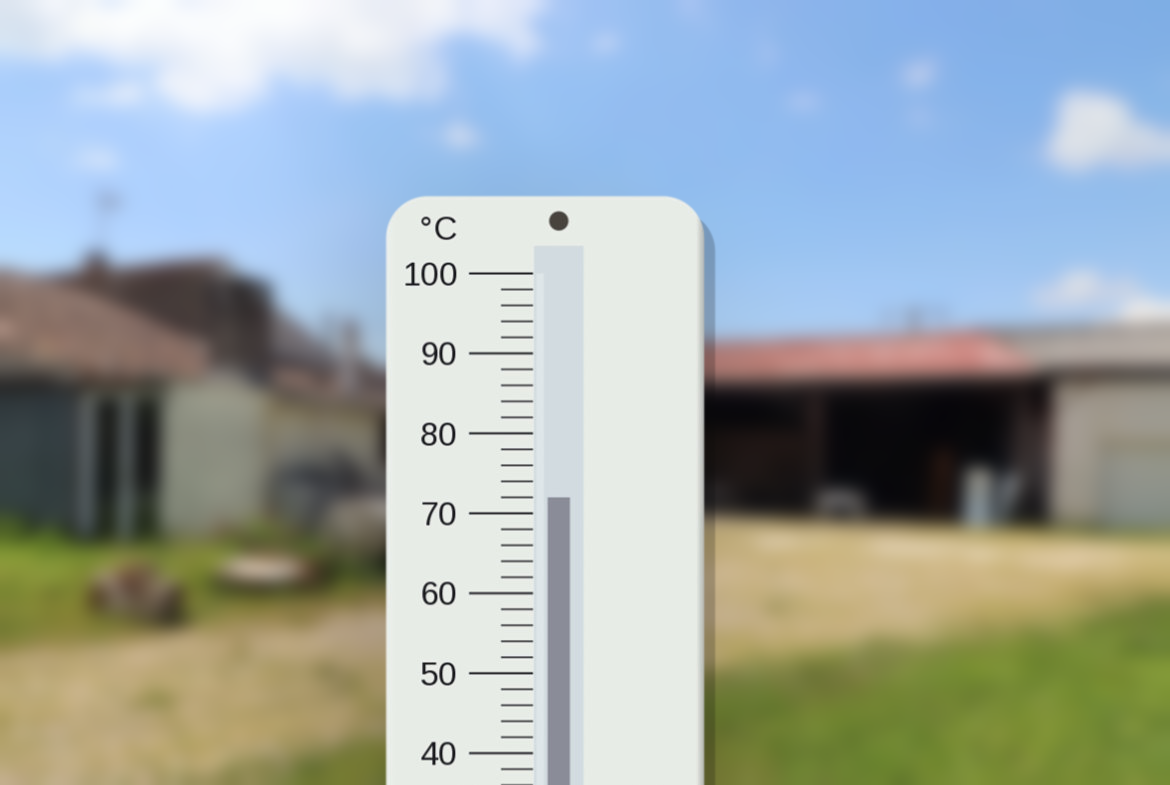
72
